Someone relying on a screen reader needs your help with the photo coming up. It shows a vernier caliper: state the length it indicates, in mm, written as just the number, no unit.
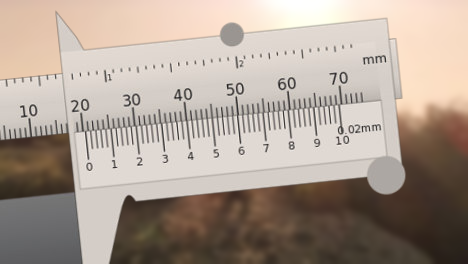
20.5
